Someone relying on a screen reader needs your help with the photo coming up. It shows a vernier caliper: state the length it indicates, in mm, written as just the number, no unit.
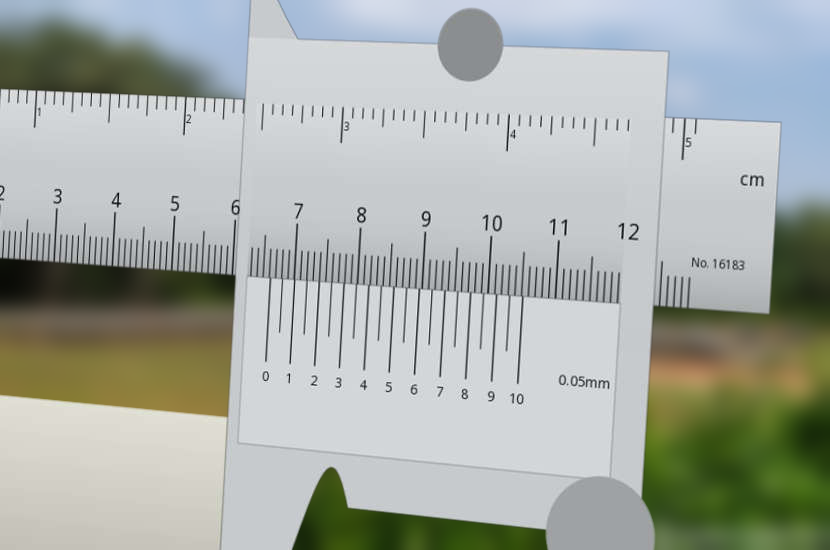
66.2
